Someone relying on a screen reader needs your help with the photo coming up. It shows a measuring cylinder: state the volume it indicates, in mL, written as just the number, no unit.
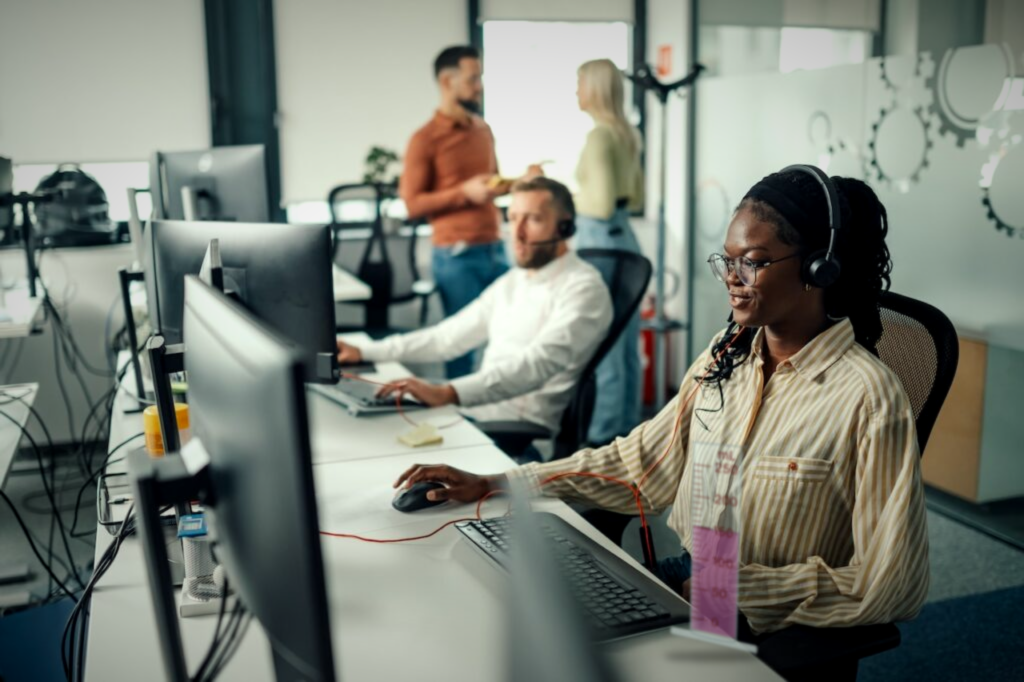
150
